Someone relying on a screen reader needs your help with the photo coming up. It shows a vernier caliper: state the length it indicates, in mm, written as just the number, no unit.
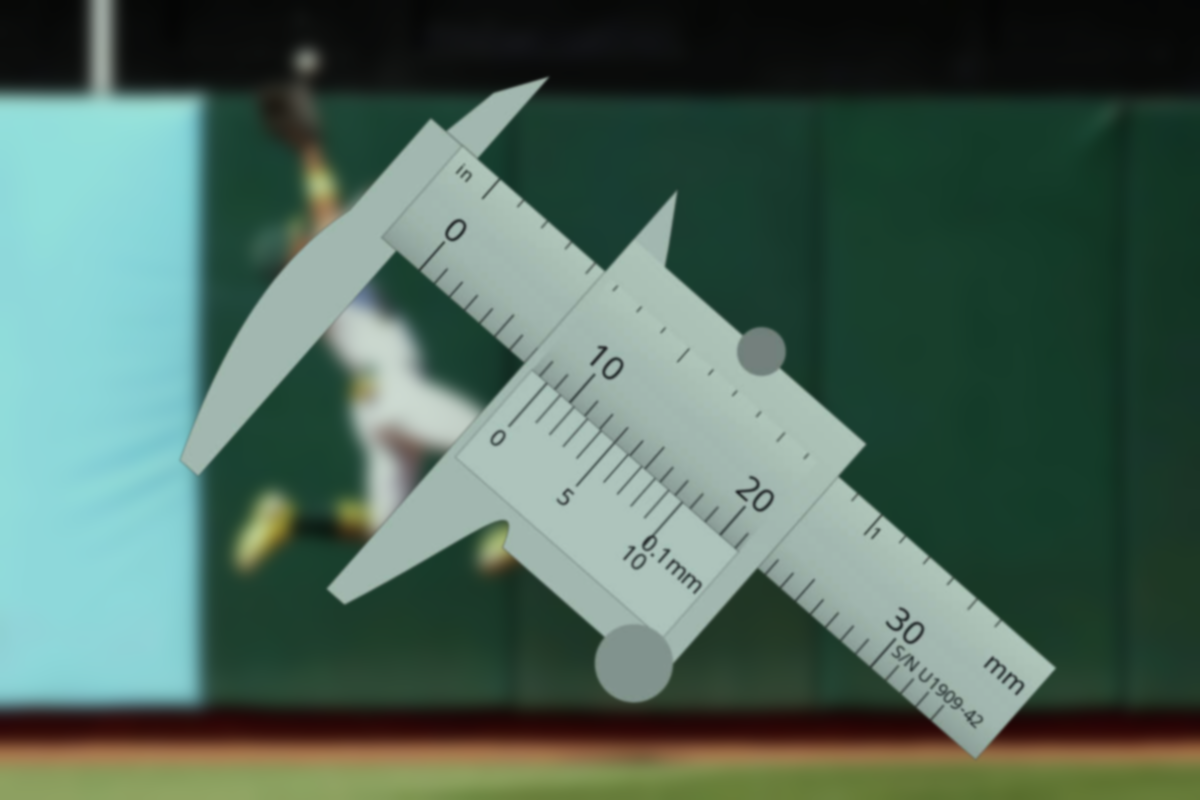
8.5
